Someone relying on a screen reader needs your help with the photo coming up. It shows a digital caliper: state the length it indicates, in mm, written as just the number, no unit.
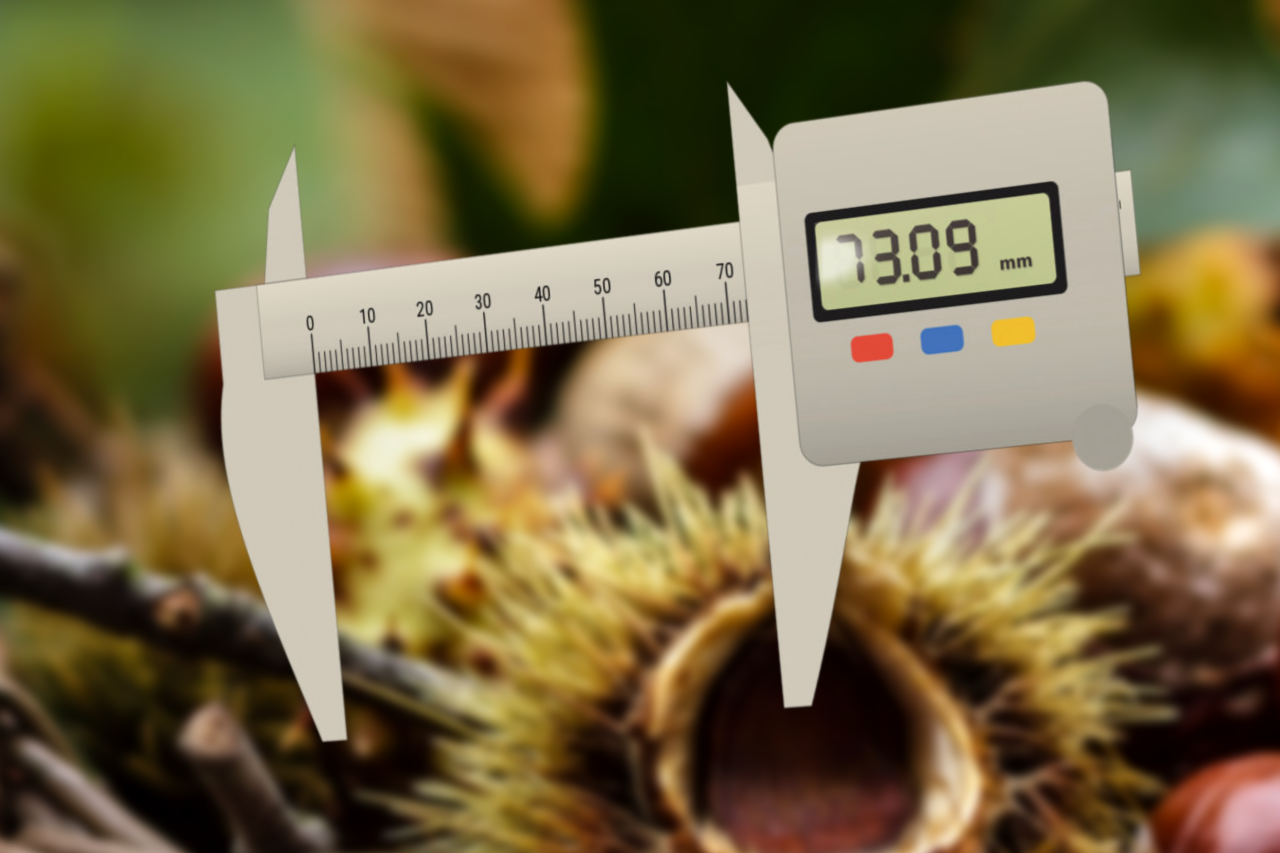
73.09
